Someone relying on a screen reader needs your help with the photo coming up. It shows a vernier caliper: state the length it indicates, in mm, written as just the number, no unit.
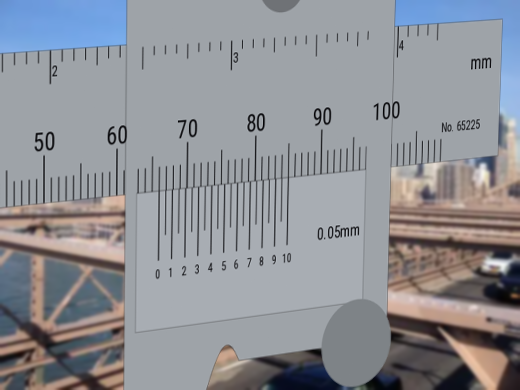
66.0
